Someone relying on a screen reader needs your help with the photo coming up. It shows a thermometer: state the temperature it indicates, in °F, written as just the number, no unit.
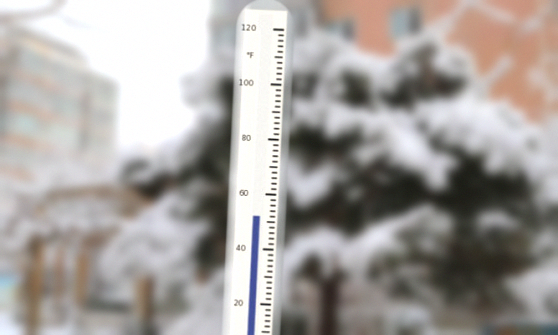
52
